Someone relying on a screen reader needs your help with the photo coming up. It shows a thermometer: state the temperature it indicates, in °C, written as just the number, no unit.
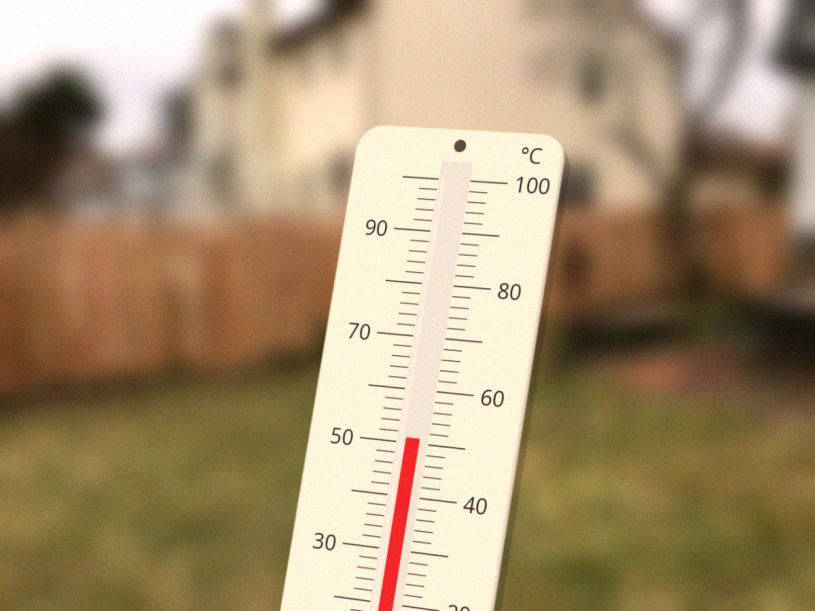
51
